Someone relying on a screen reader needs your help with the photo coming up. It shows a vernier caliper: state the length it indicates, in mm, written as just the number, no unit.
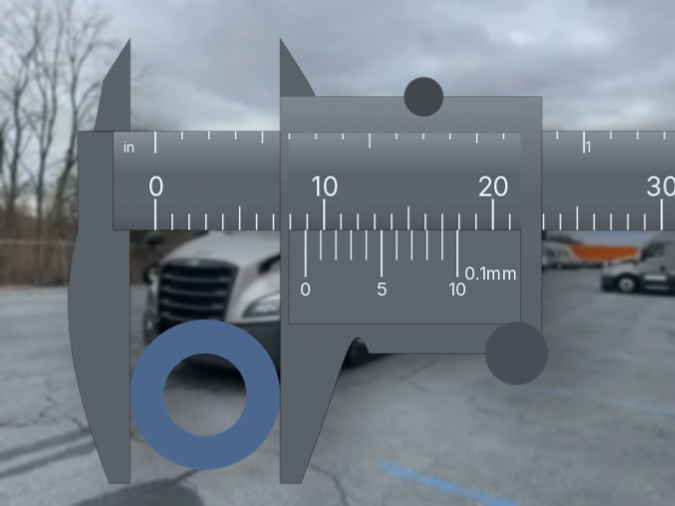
8.9
